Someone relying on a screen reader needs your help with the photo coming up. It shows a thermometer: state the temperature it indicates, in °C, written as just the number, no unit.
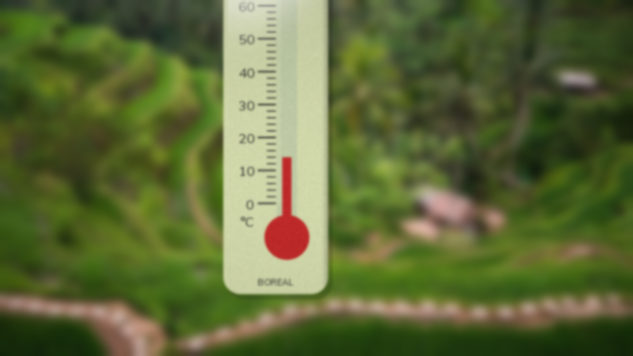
14
